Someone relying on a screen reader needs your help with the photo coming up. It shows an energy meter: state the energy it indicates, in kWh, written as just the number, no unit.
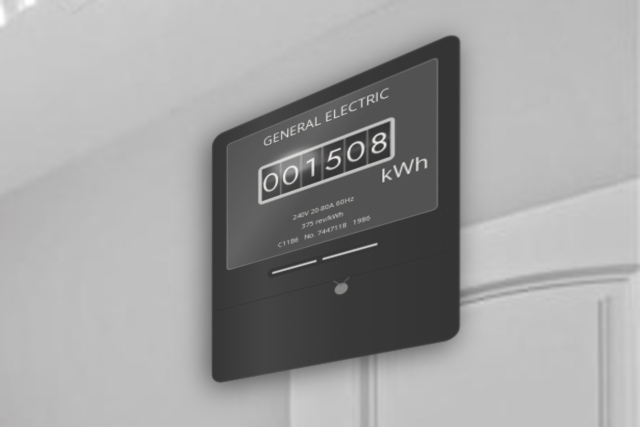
1508
